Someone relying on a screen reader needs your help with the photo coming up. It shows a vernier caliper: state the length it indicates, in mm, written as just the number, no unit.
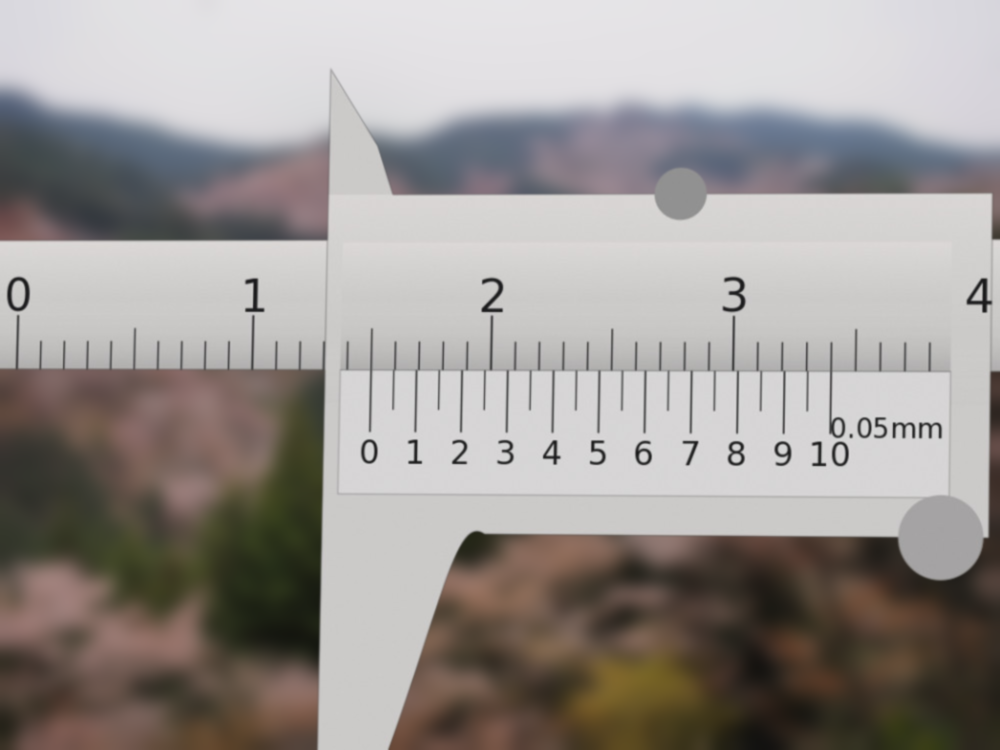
15.0
